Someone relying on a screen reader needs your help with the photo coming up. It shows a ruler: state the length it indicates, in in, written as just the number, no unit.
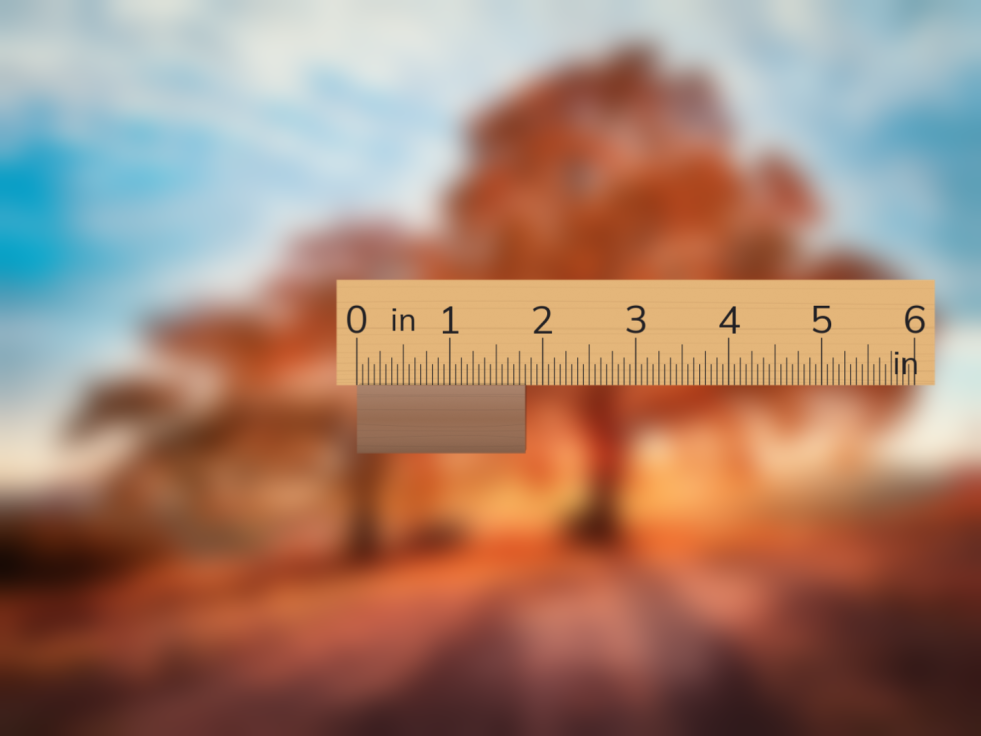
1.8125
